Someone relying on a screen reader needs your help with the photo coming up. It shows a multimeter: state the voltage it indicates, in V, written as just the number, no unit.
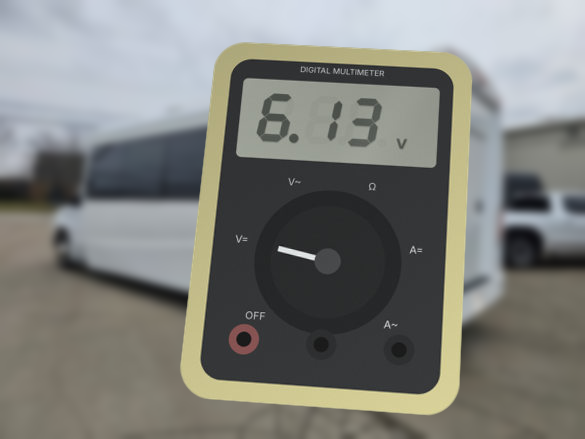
6.13
